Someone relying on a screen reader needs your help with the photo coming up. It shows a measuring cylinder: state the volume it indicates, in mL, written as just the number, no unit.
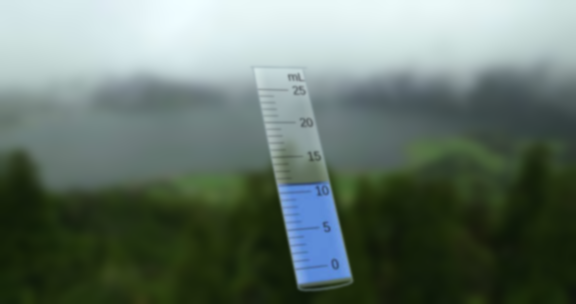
11
